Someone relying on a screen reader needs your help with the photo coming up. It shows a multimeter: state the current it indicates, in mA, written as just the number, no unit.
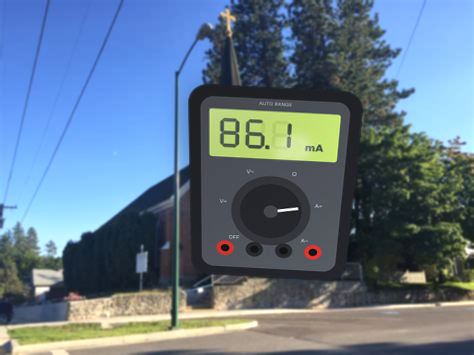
86.1
